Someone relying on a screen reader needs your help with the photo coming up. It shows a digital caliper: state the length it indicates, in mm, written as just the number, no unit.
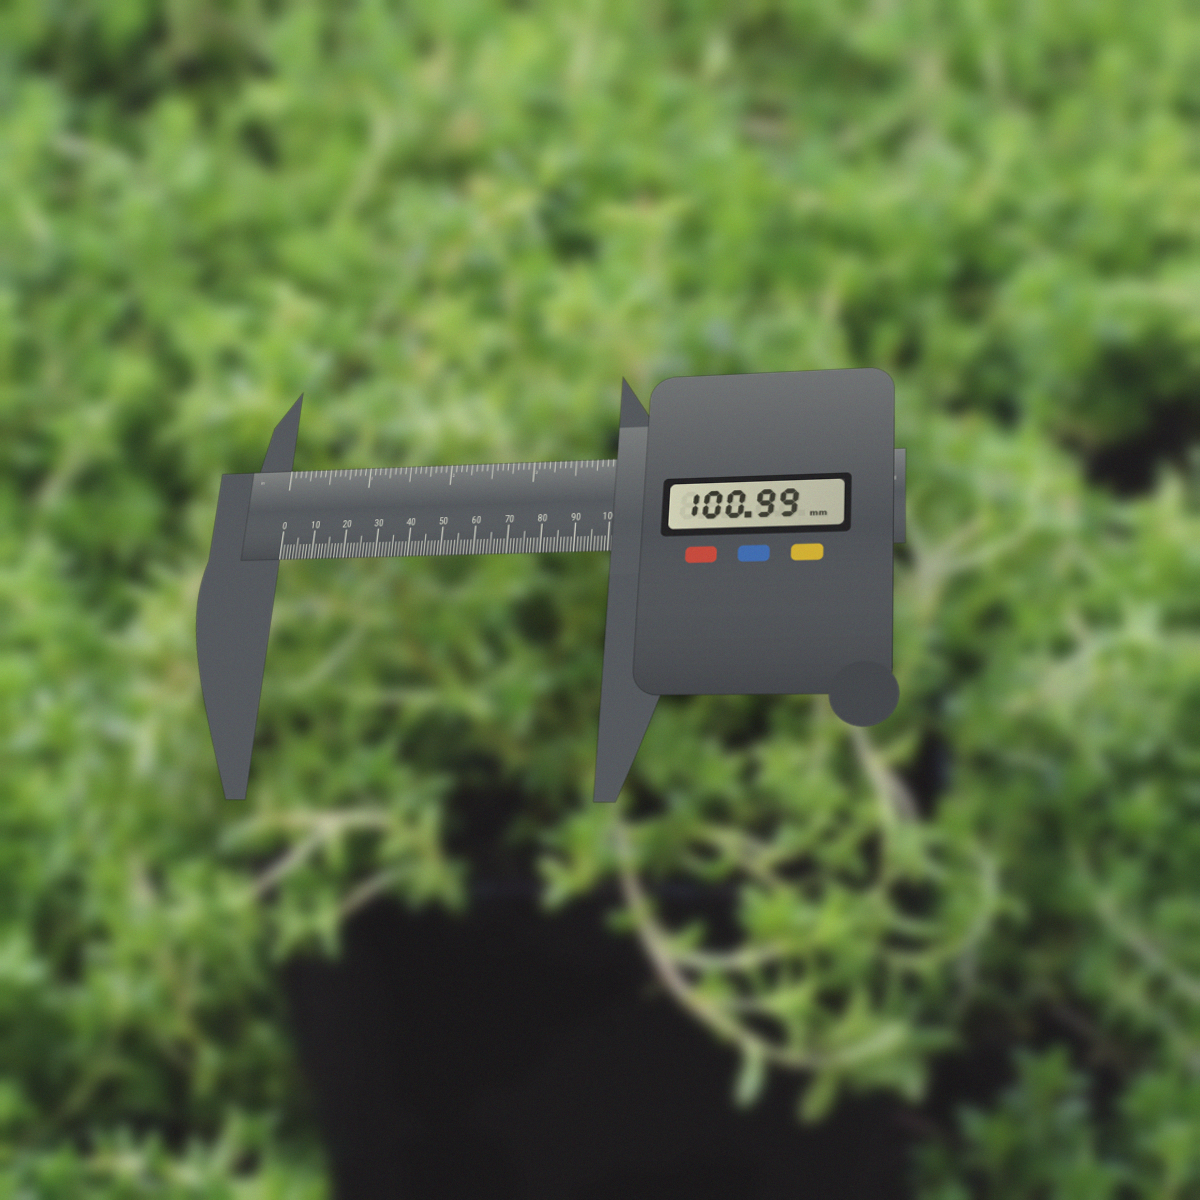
100.99
